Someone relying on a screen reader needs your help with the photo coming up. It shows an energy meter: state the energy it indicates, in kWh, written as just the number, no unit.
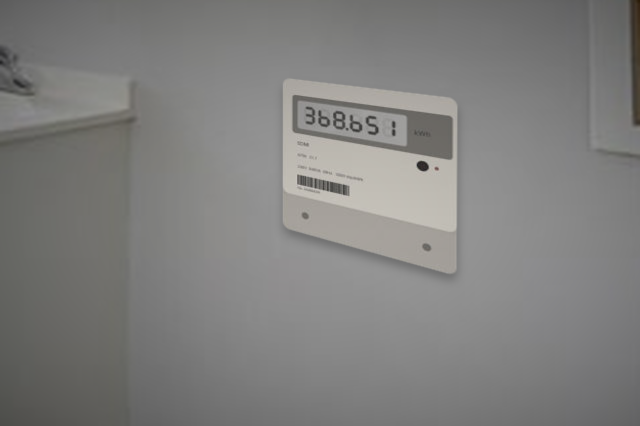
368.651
